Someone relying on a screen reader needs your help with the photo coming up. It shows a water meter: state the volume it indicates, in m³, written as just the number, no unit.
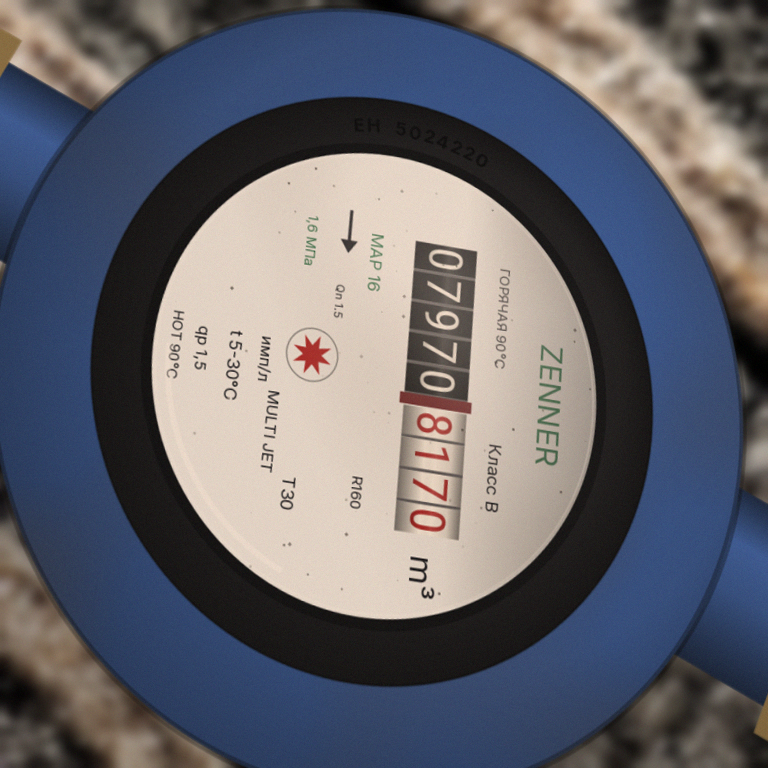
7970.8170
